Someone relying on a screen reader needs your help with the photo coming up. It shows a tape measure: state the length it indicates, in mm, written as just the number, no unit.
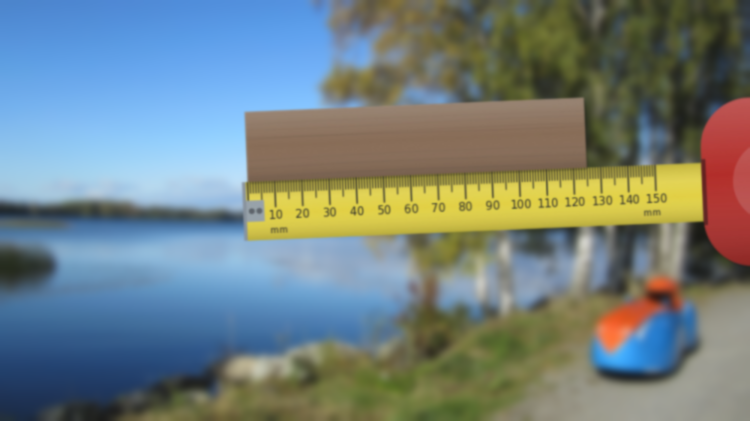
125
